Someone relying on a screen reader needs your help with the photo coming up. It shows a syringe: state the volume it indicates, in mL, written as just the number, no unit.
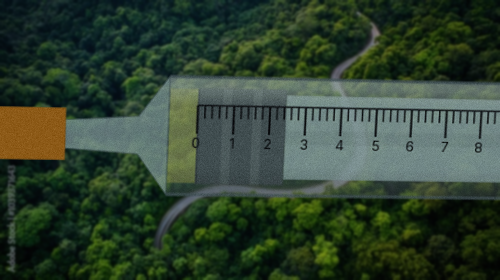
0
